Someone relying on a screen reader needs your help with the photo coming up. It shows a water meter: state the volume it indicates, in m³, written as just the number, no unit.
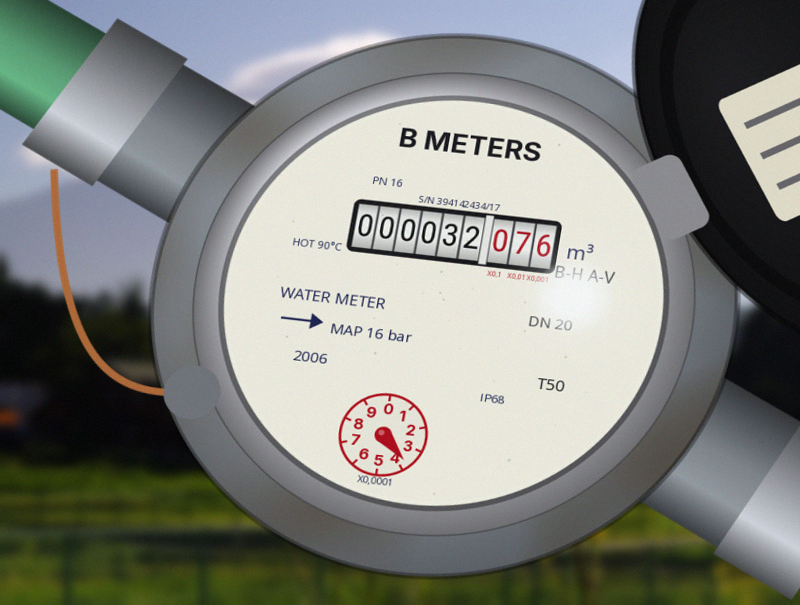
32.0763
